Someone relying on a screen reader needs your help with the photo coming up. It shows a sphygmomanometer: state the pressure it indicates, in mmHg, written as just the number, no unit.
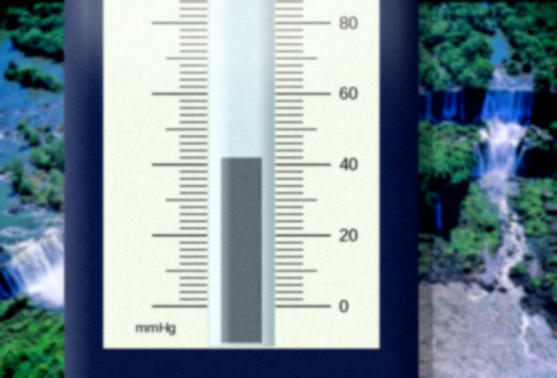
42
